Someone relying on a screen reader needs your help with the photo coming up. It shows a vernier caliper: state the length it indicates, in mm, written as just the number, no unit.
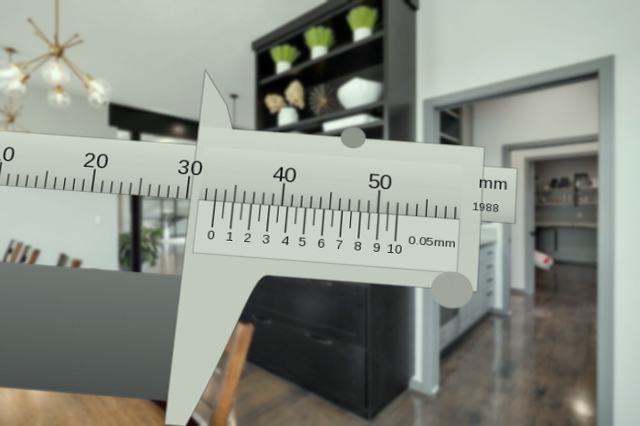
33.0
